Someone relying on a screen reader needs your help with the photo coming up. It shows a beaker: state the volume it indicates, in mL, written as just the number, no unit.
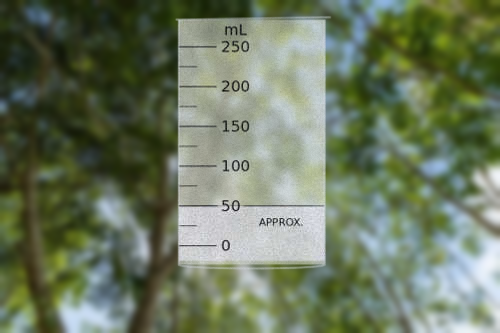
50
